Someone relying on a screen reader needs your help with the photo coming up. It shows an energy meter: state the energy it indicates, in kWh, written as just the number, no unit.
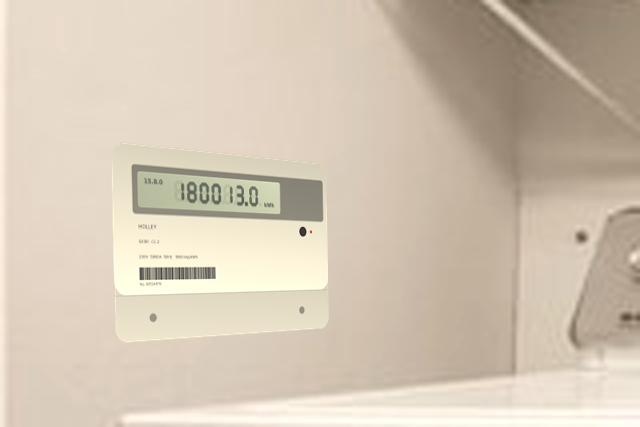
180013.0
